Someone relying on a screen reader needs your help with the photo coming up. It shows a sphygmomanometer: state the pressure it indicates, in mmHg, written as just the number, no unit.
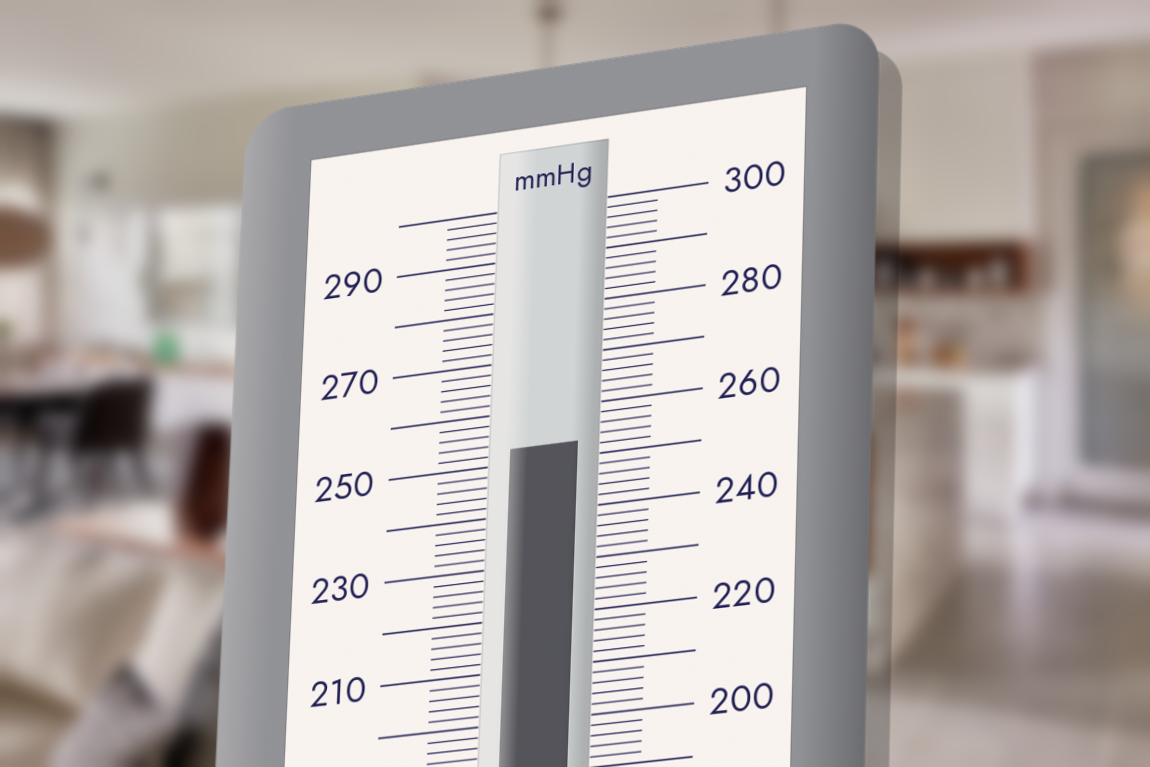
253
